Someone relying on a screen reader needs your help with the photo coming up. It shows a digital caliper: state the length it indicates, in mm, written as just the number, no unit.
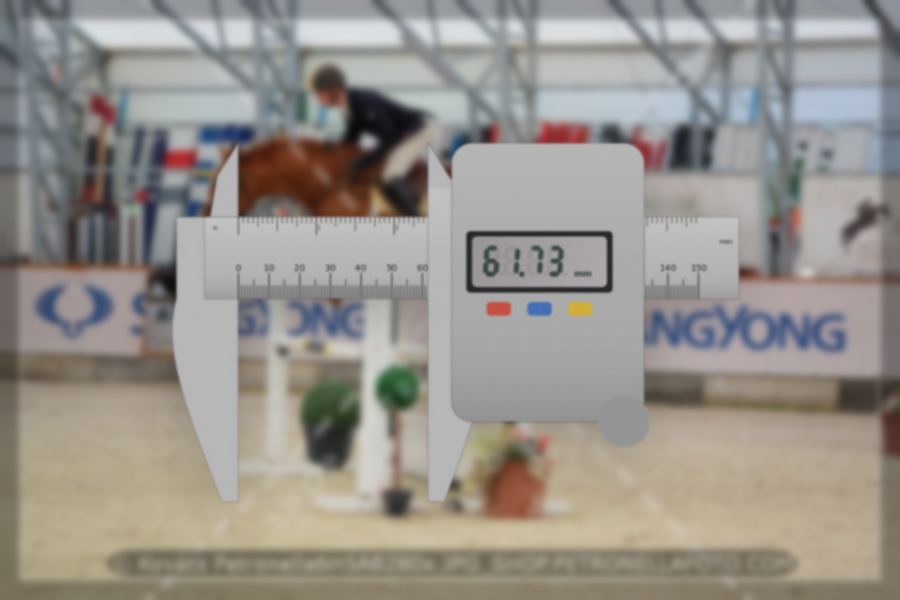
61.73
